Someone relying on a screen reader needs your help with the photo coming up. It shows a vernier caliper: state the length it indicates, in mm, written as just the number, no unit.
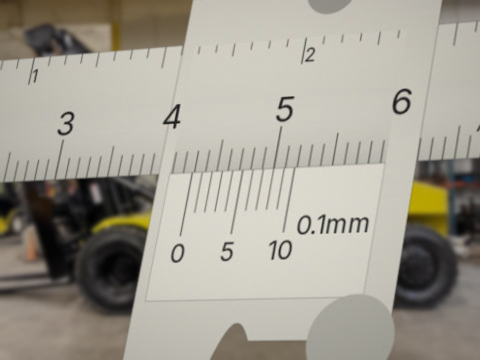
42.8
